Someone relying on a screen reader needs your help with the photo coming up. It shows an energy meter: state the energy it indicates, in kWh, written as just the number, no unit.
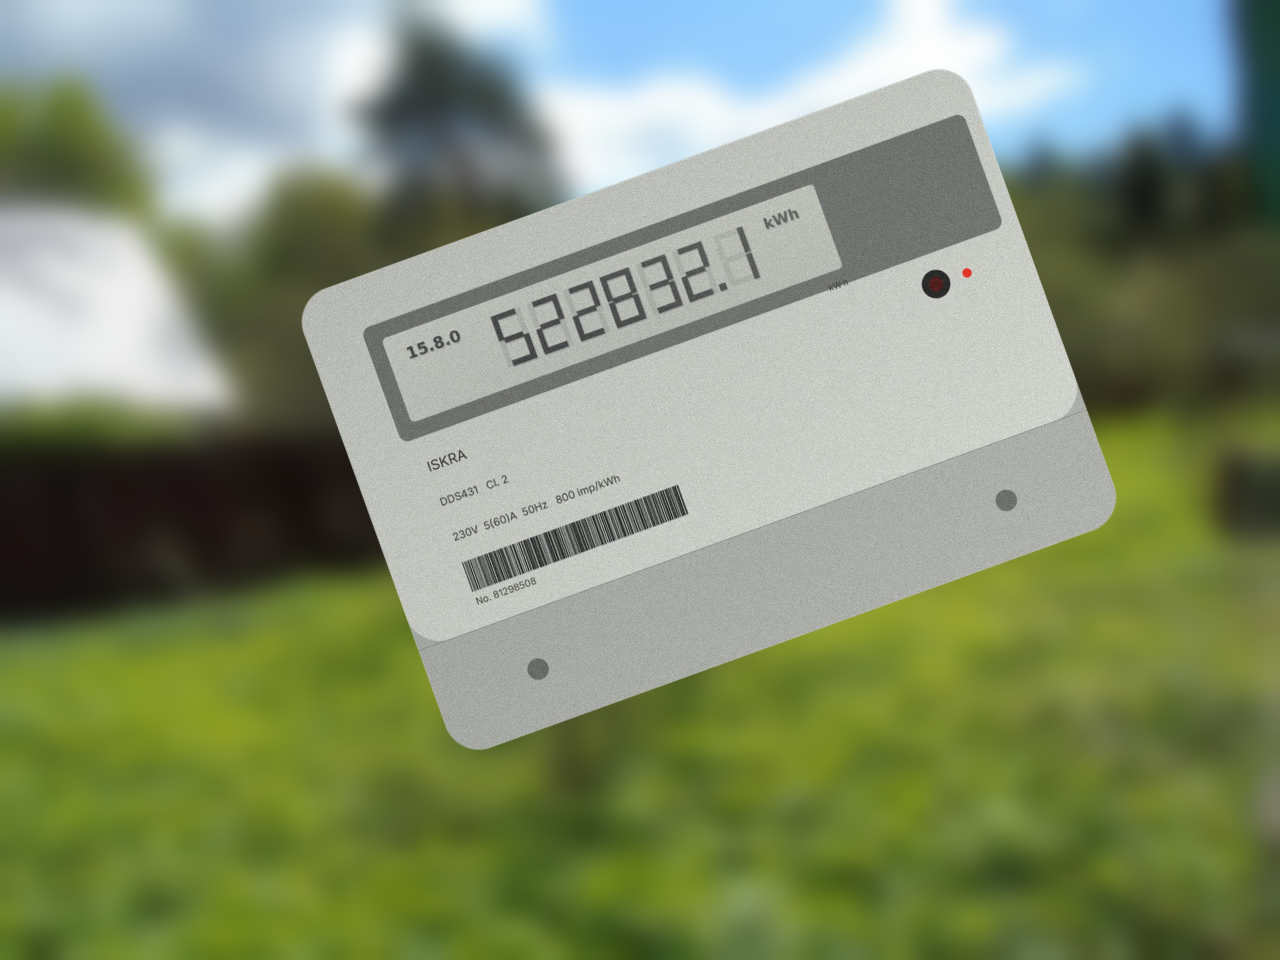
522832.1
